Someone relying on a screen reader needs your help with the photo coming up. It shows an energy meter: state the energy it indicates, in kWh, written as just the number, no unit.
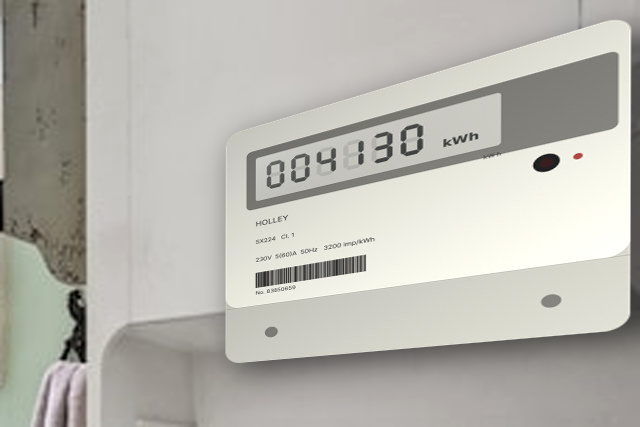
4130
